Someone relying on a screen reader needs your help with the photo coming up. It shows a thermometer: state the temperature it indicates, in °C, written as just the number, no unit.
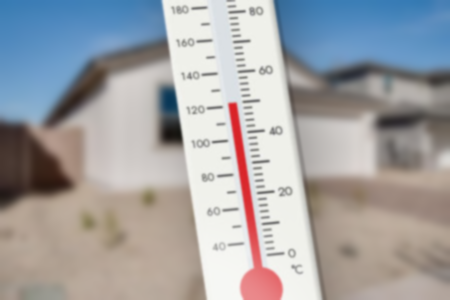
50
